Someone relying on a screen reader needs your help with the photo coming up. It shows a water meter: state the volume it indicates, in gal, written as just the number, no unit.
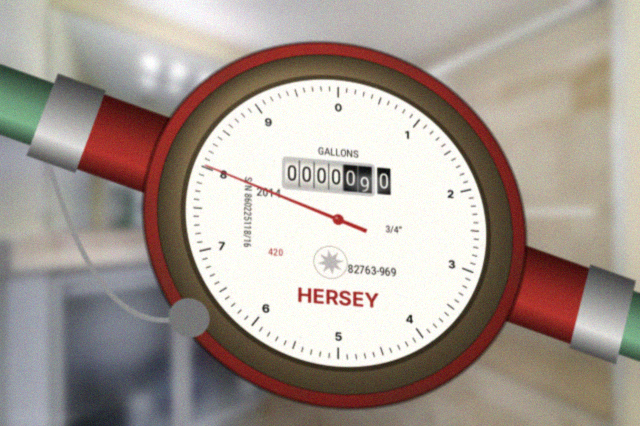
88.0
